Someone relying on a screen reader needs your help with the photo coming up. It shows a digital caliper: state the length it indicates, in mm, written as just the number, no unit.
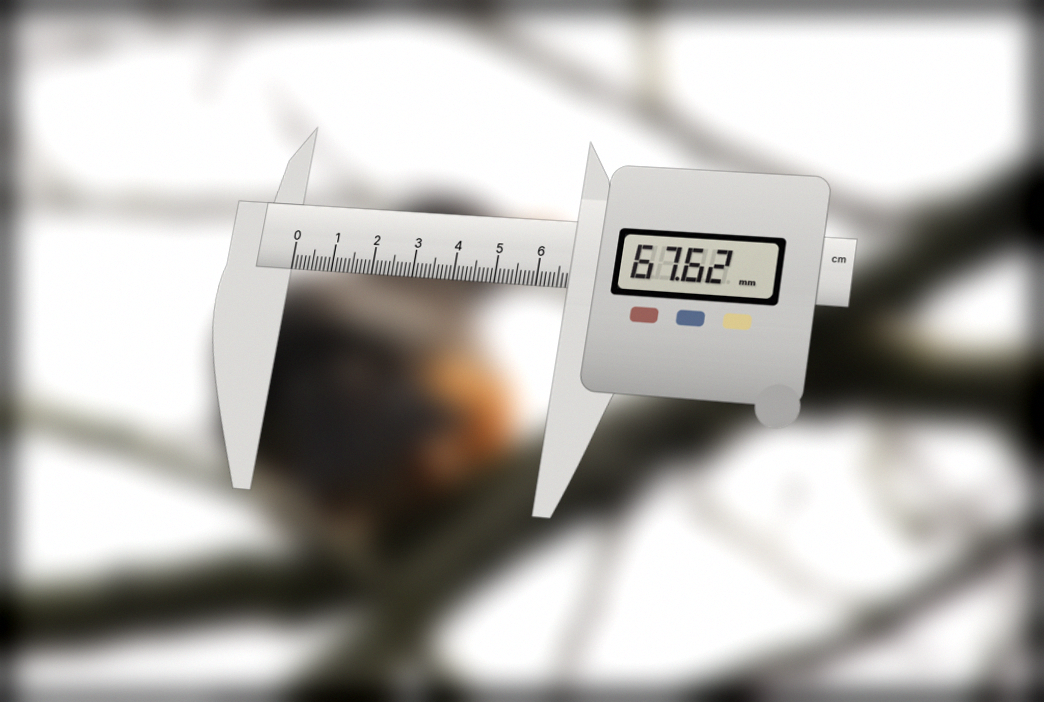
67.62
